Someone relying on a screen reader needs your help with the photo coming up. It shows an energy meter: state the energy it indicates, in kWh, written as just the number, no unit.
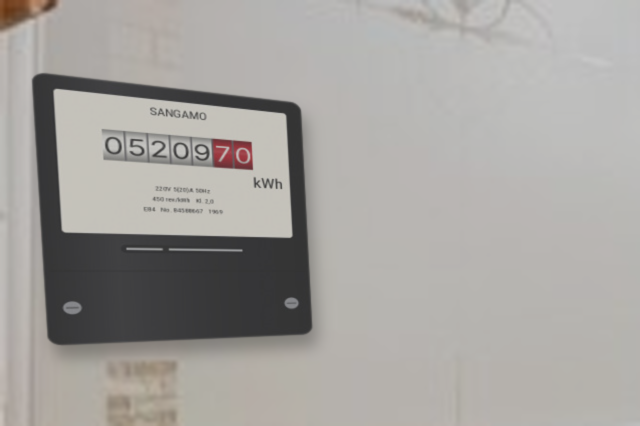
5209.70
